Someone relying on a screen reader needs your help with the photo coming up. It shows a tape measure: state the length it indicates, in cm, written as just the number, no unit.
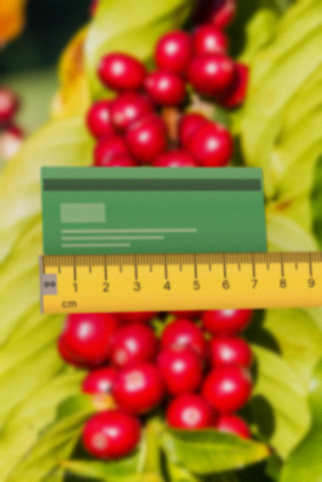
7.5
